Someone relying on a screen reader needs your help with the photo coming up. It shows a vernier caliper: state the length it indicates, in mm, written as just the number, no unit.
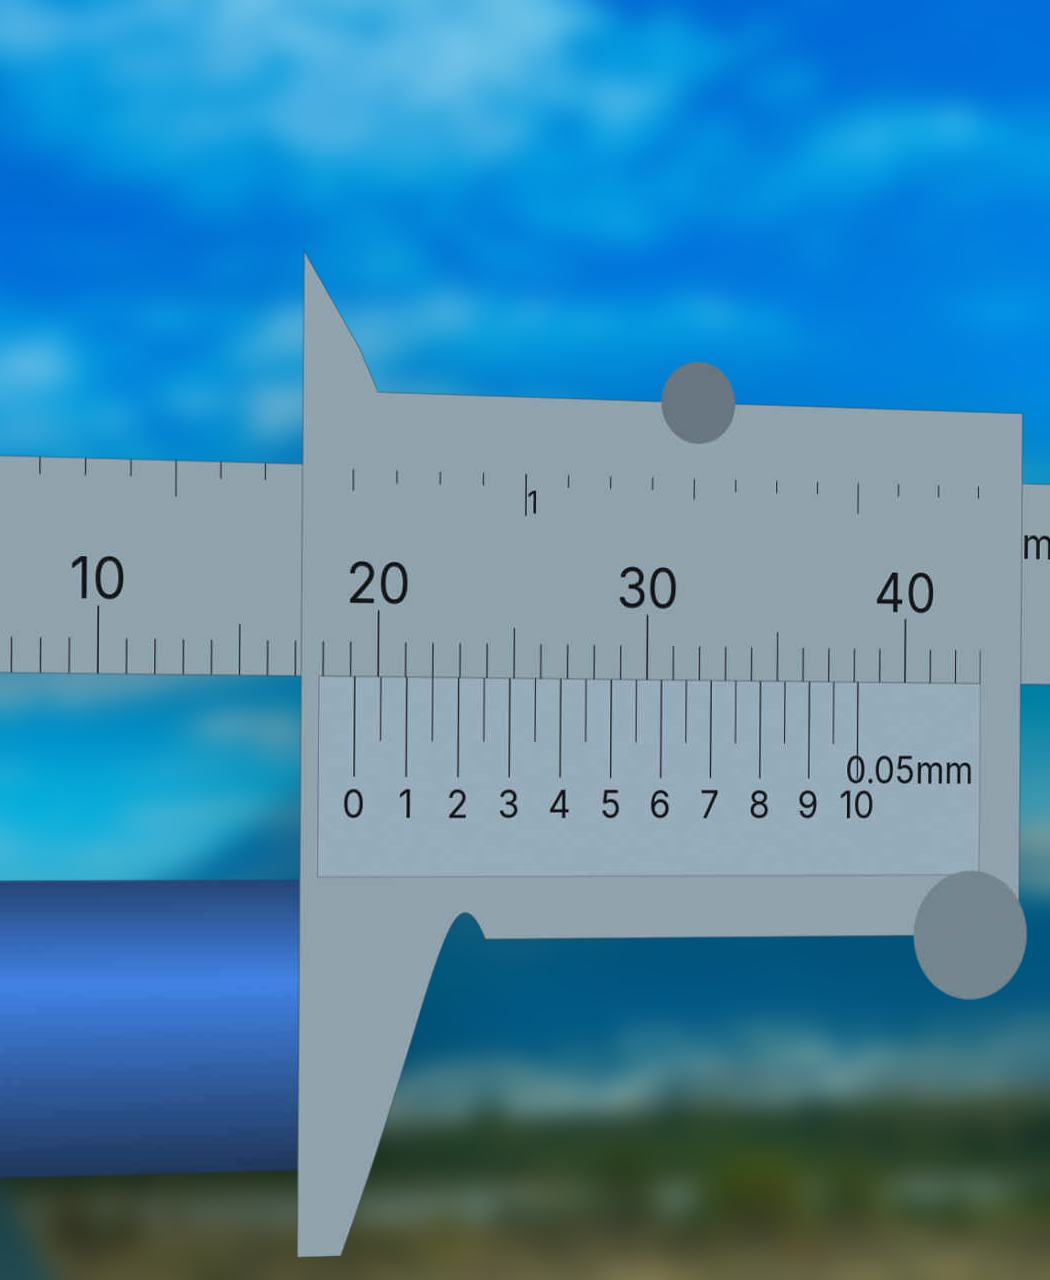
19.15
